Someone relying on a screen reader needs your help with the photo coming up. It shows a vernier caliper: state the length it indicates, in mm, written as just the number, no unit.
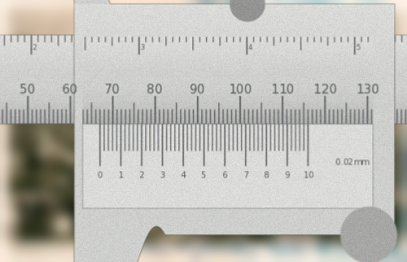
67.0
